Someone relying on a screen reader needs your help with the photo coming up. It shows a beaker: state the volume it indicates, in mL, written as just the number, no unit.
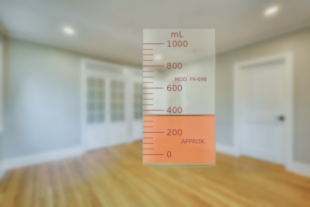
350
